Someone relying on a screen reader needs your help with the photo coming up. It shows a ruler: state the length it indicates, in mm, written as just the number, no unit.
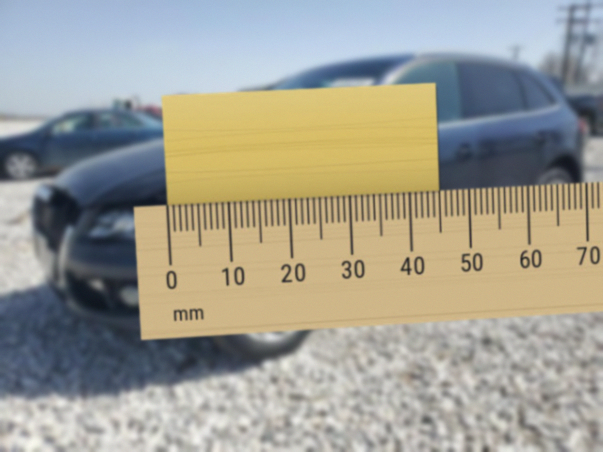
45
